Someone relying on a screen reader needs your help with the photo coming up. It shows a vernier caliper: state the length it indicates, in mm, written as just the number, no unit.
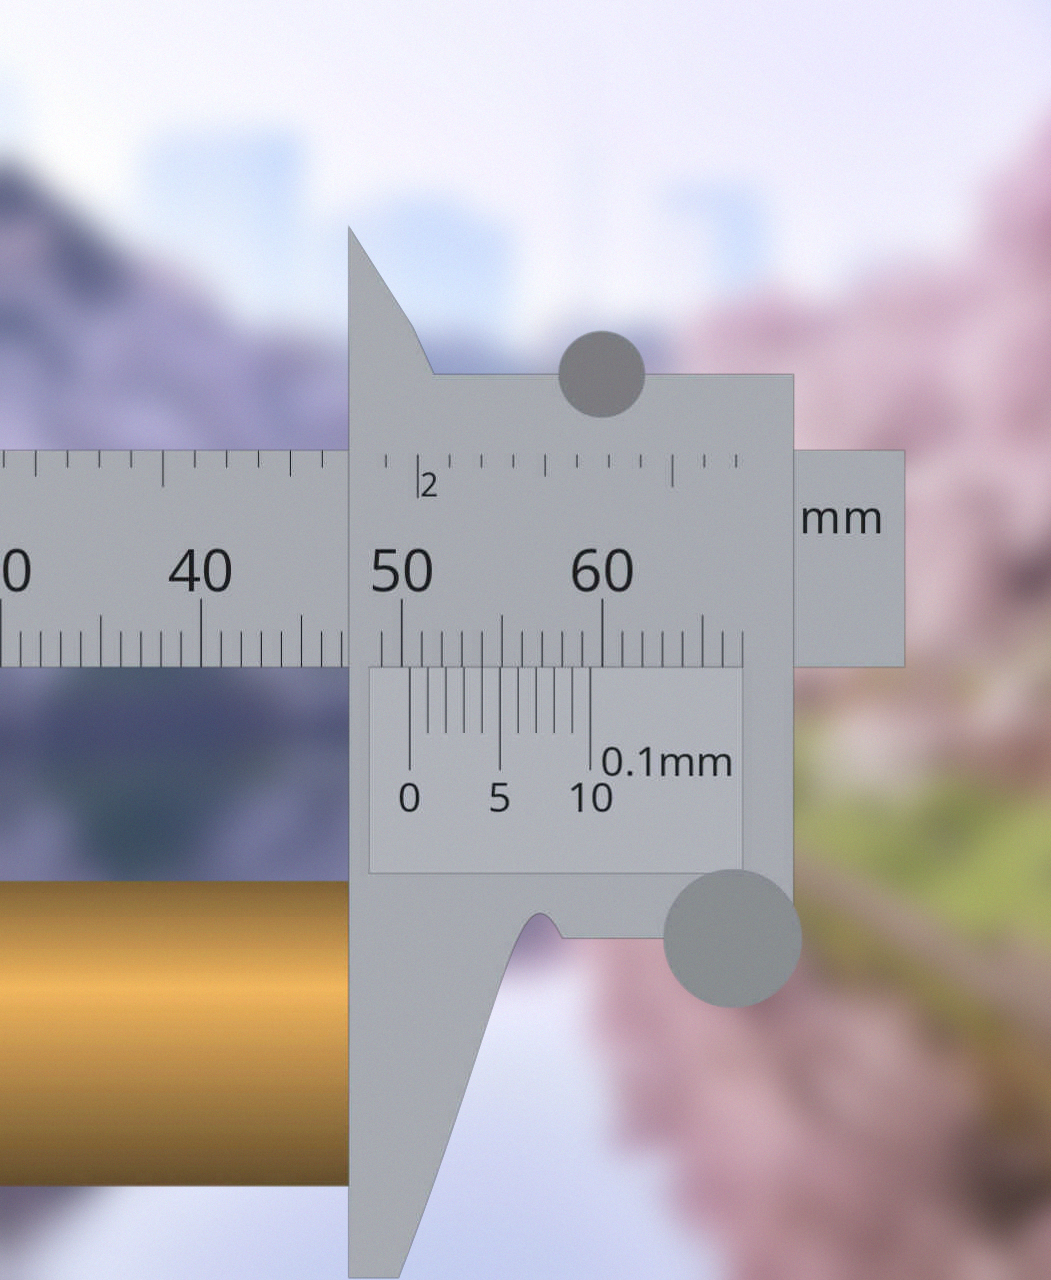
50.4
